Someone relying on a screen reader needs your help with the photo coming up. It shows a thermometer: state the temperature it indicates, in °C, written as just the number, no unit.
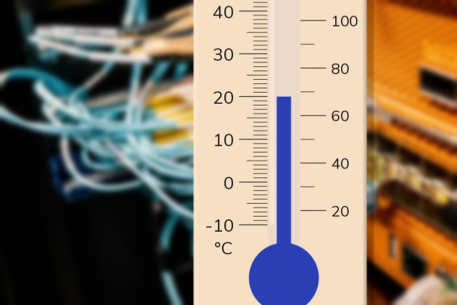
20
